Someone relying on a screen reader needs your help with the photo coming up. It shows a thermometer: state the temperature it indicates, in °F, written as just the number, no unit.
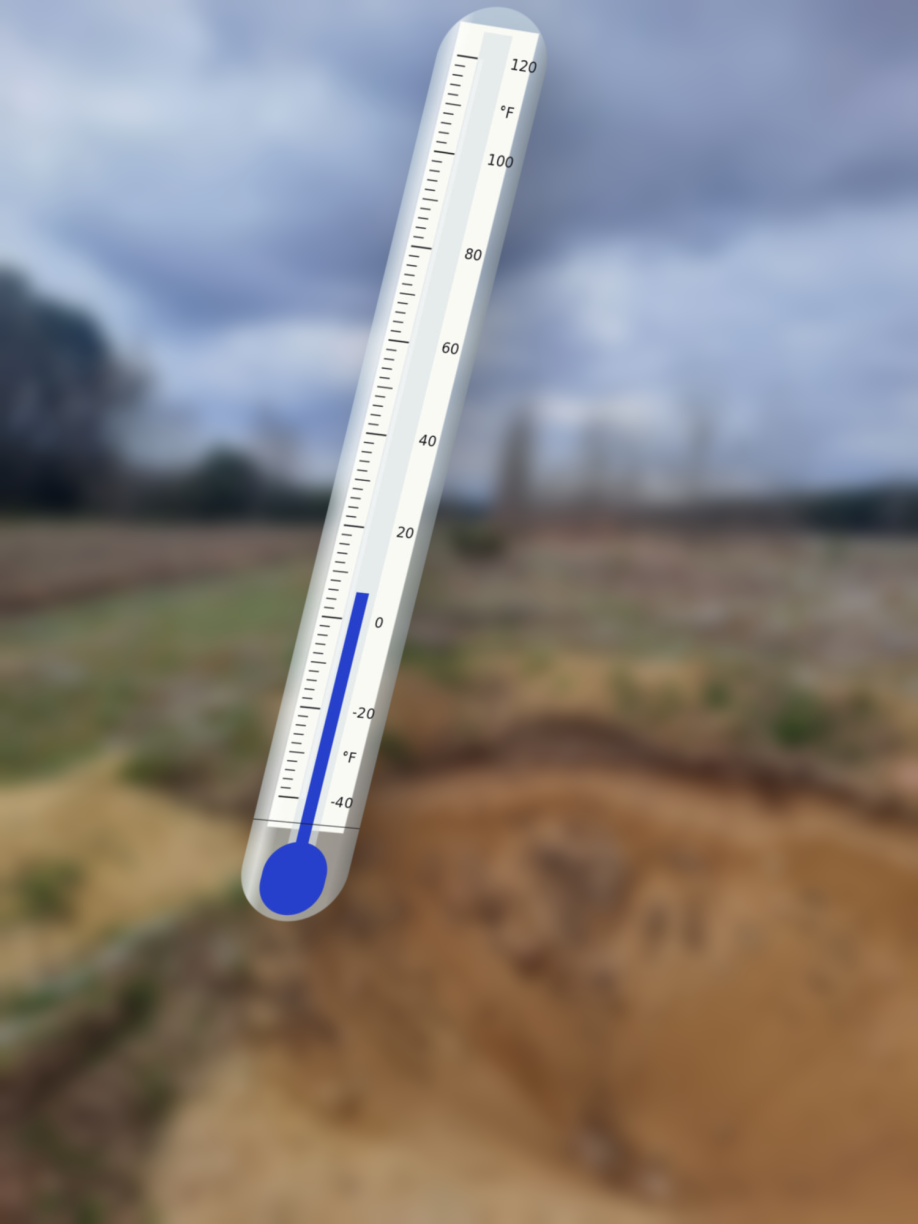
6
